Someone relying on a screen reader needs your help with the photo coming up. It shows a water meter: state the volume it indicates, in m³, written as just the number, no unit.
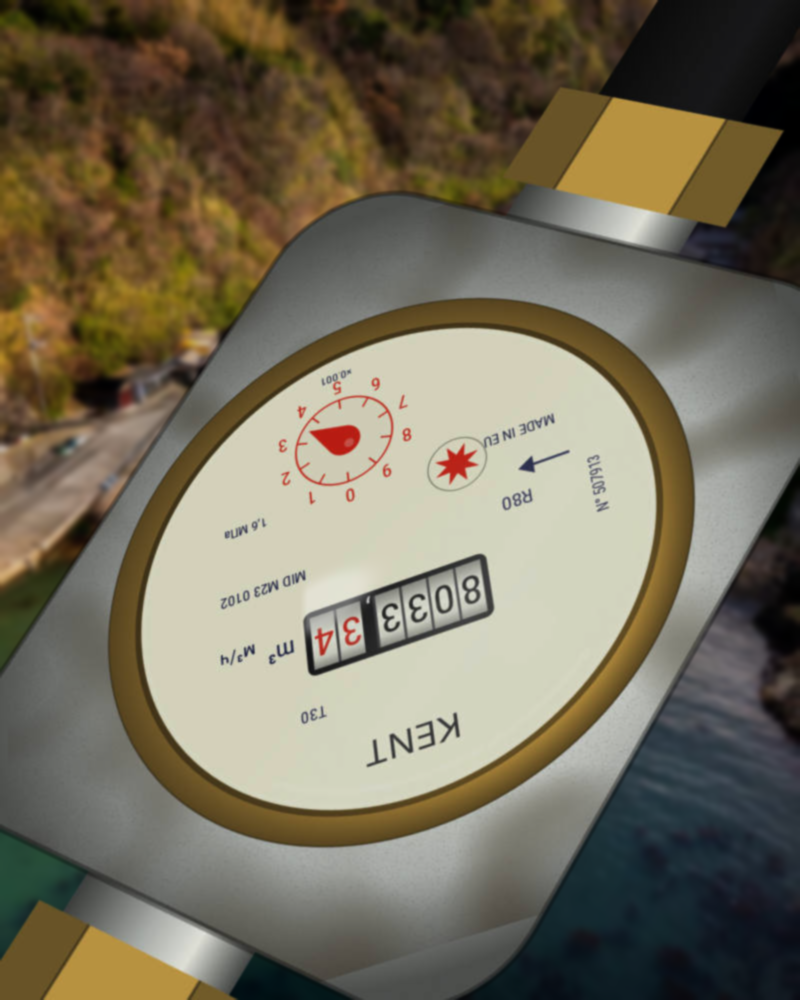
8033.343
